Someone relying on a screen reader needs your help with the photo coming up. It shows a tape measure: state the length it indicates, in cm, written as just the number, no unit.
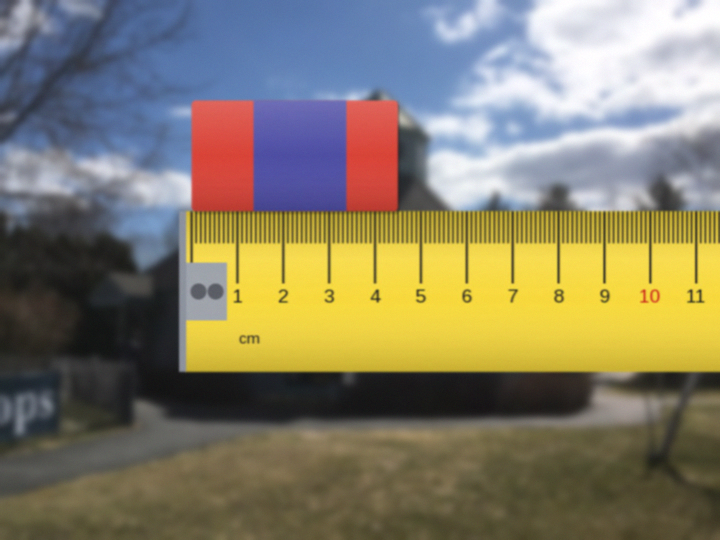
4.5
